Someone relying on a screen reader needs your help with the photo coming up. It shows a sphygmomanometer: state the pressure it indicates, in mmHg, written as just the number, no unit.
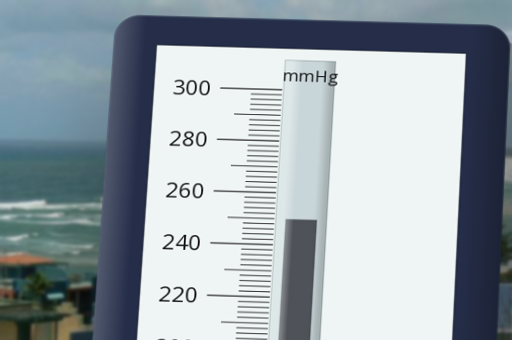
250
